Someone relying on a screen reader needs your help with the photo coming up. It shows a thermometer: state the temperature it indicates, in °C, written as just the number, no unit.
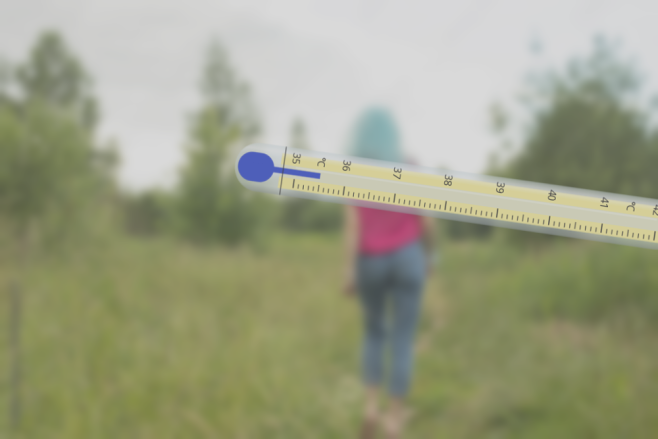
35.5
